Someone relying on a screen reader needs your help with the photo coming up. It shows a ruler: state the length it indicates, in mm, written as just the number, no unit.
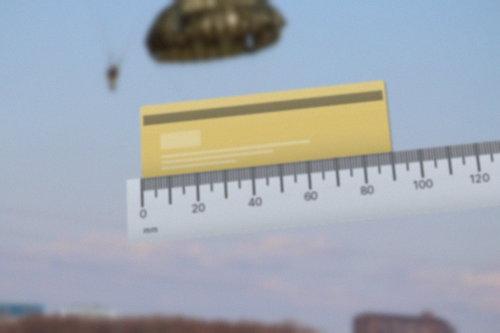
90
